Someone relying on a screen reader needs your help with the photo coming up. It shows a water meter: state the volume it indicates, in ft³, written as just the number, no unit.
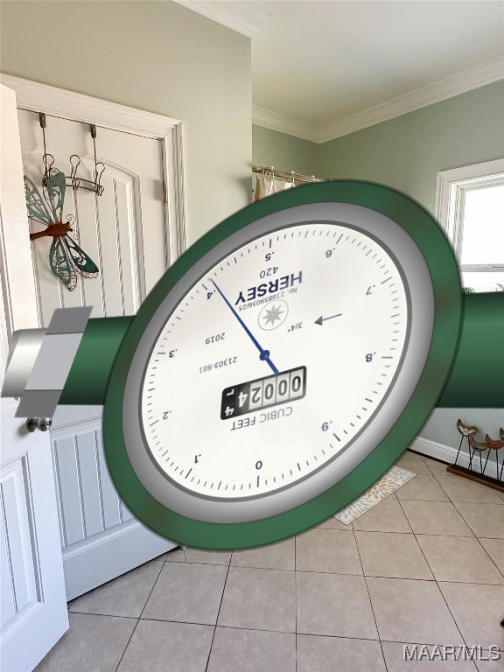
244.41
